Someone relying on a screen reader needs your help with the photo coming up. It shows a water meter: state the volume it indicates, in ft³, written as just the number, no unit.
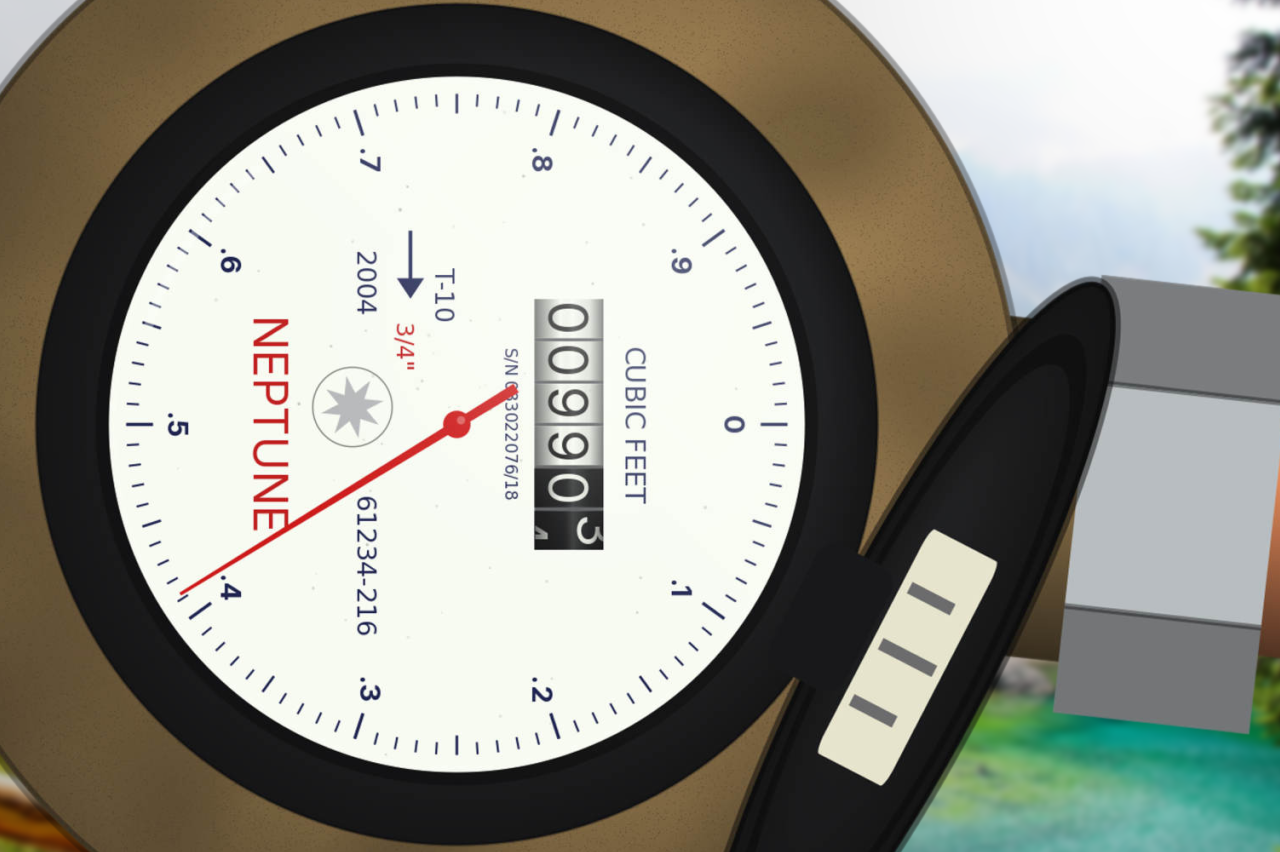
9903.41
